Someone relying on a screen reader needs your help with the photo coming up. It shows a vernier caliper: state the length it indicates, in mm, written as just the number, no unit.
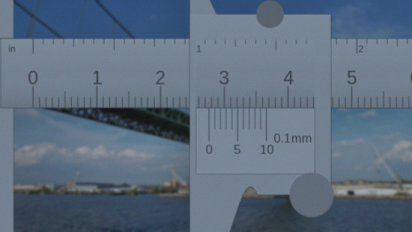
27.6
